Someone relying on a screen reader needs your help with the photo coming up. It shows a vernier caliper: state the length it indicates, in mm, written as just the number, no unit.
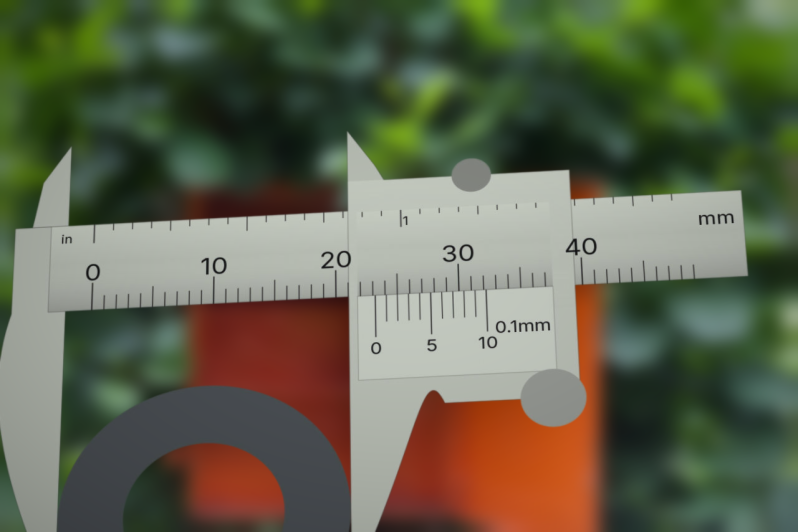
23.2
